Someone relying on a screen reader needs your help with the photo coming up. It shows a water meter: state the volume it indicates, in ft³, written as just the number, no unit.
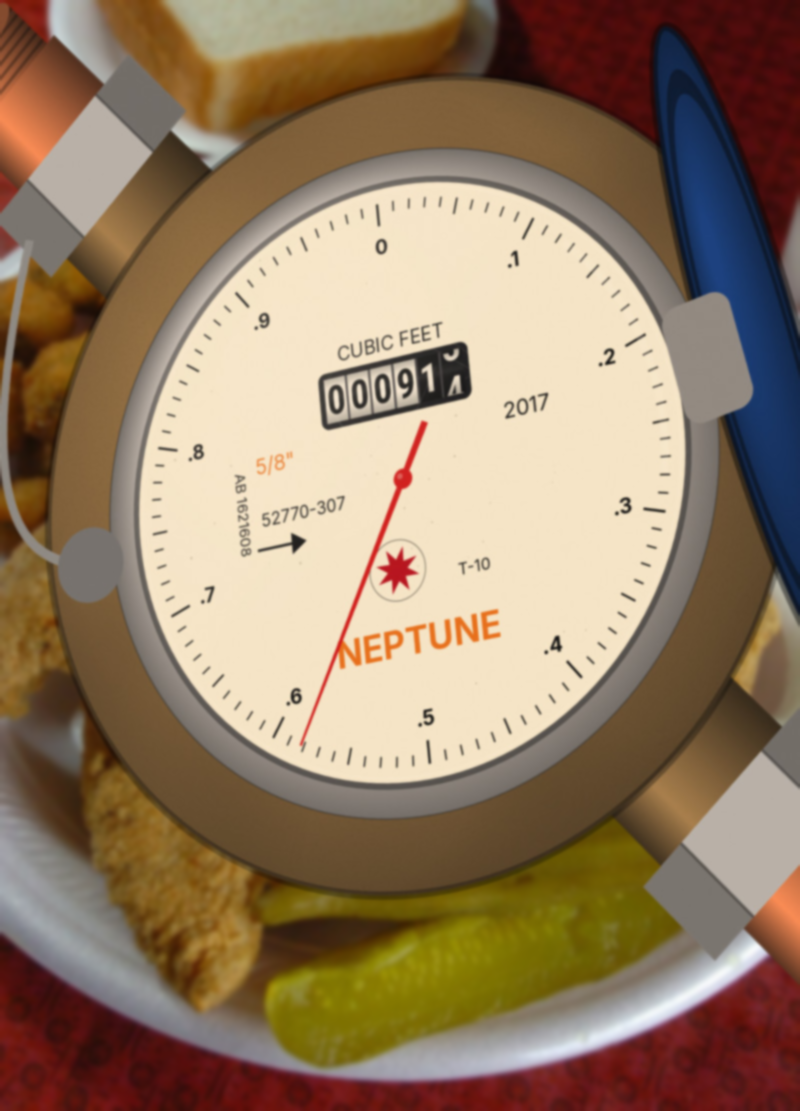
913.58
